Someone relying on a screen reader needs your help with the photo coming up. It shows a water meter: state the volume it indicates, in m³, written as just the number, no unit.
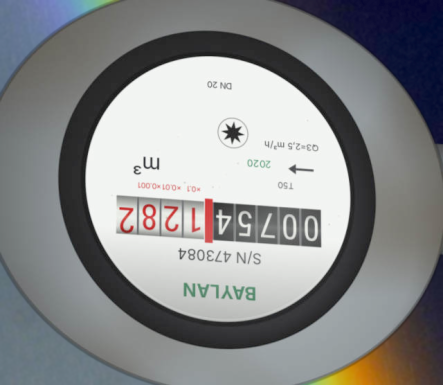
754.1282
